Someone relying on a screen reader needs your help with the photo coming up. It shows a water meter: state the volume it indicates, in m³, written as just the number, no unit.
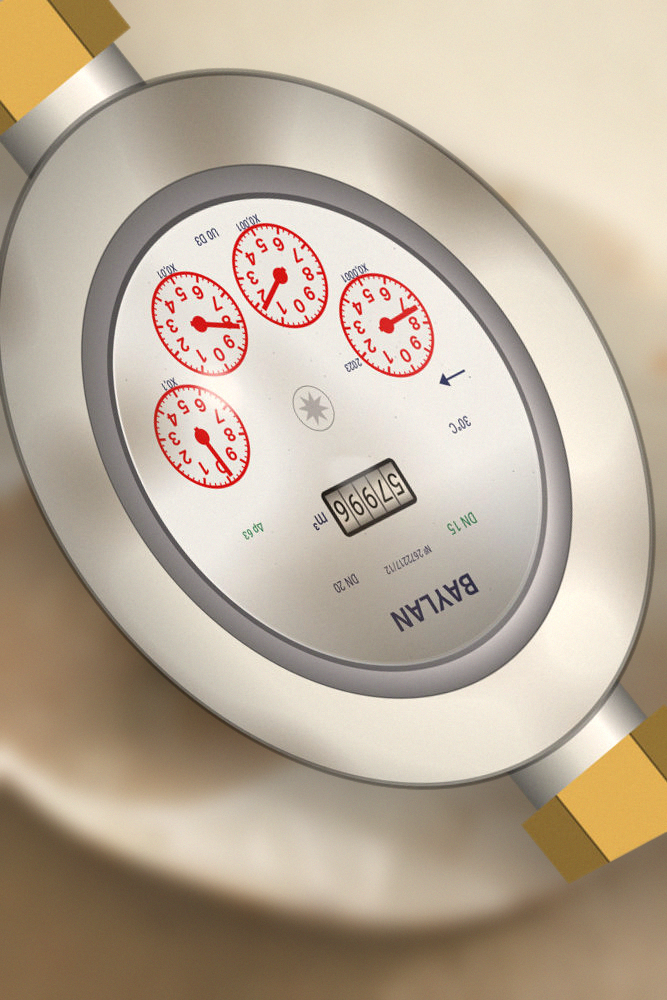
57995.9817
